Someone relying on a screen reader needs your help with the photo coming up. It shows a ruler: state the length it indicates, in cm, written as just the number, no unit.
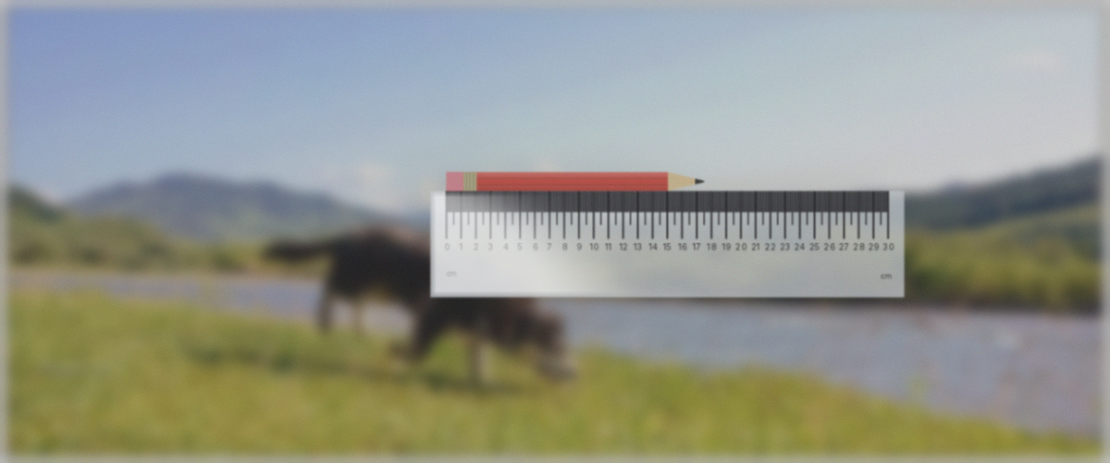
17.5
